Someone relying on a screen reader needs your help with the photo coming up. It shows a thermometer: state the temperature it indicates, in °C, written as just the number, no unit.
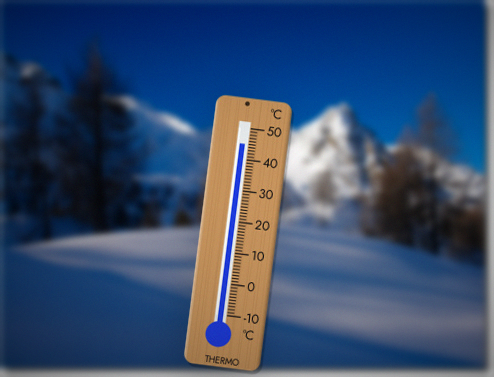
45
